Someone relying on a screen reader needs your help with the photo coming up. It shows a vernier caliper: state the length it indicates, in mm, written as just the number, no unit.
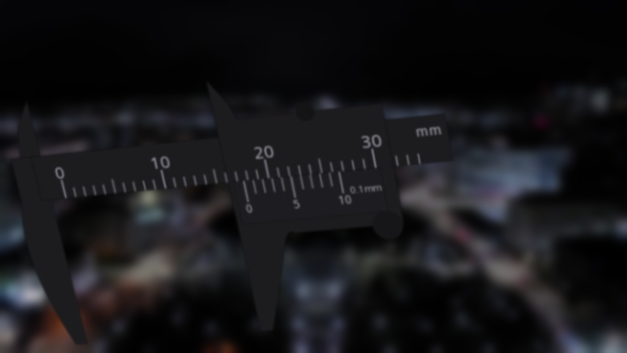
17.6
